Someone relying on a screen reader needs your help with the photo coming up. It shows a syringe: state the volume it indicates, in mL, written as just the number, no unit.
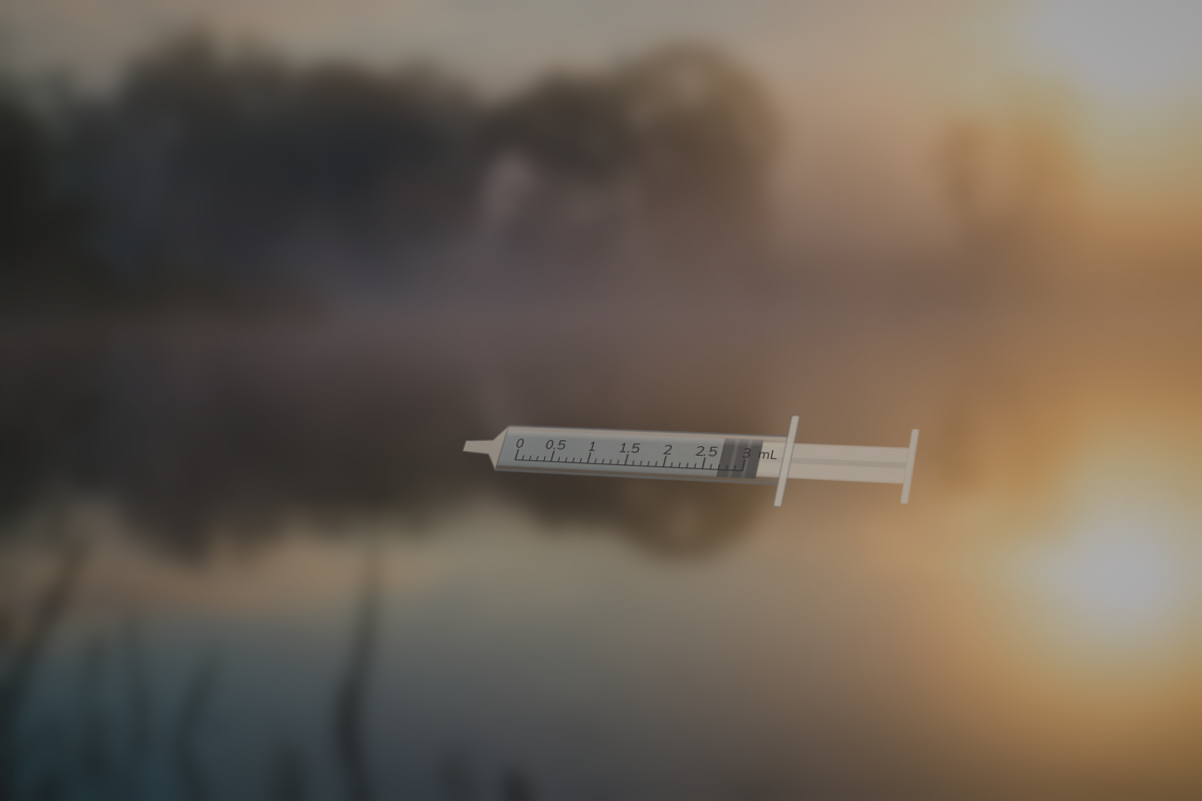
2.7
